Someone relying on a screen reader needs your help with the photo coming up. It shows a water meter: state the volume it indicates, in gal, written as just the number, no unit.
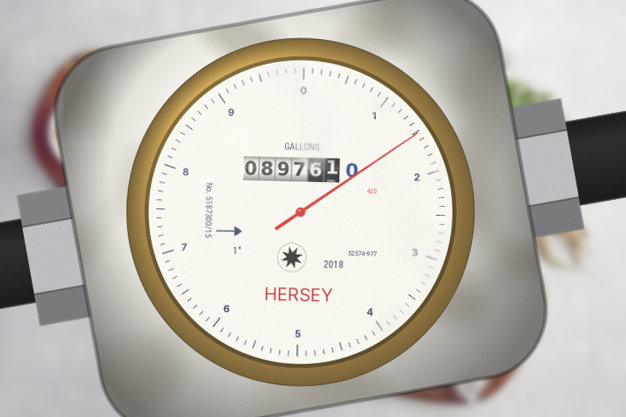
897611.5
